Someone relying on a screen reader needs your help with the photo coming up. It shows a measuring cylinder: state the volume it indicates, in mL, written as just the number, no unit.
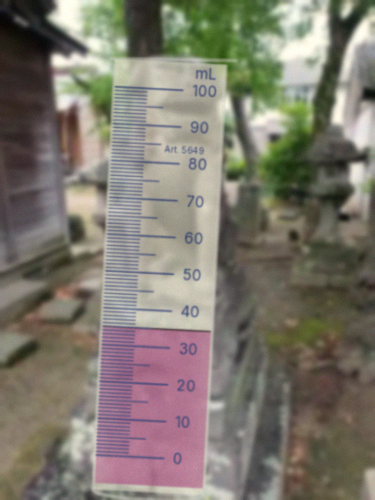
35
